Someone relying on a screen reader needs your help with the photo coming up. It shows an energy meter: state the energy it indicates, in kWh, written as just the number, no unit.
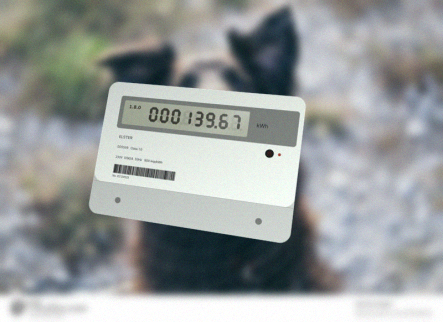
139.67
